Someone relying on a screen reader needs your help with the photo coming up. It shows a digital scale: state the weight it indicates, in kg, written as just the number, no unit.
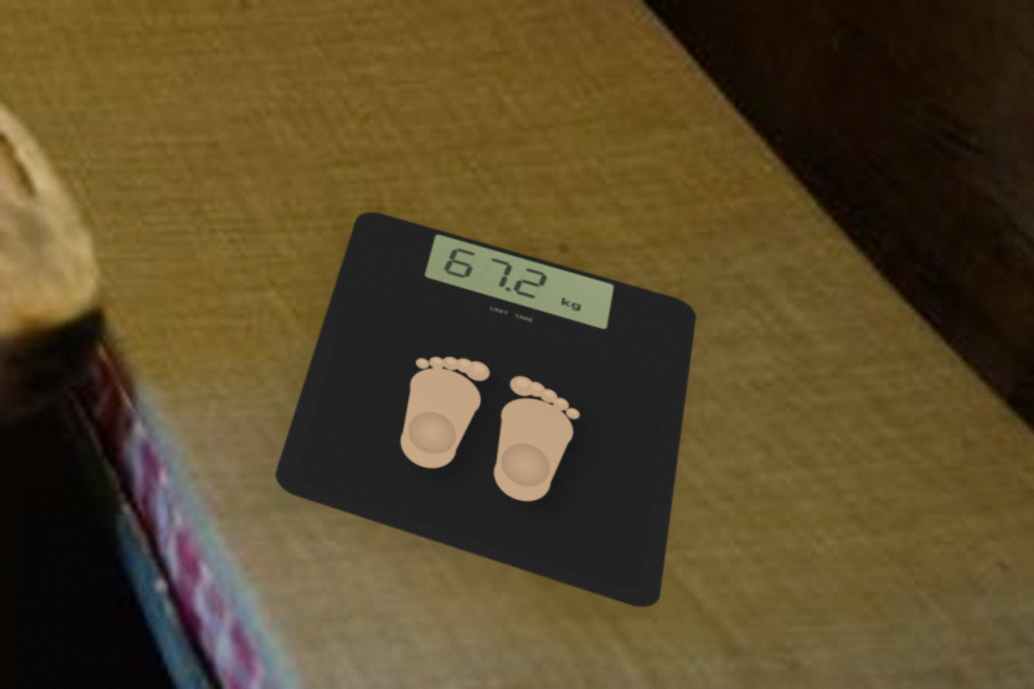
67.2
